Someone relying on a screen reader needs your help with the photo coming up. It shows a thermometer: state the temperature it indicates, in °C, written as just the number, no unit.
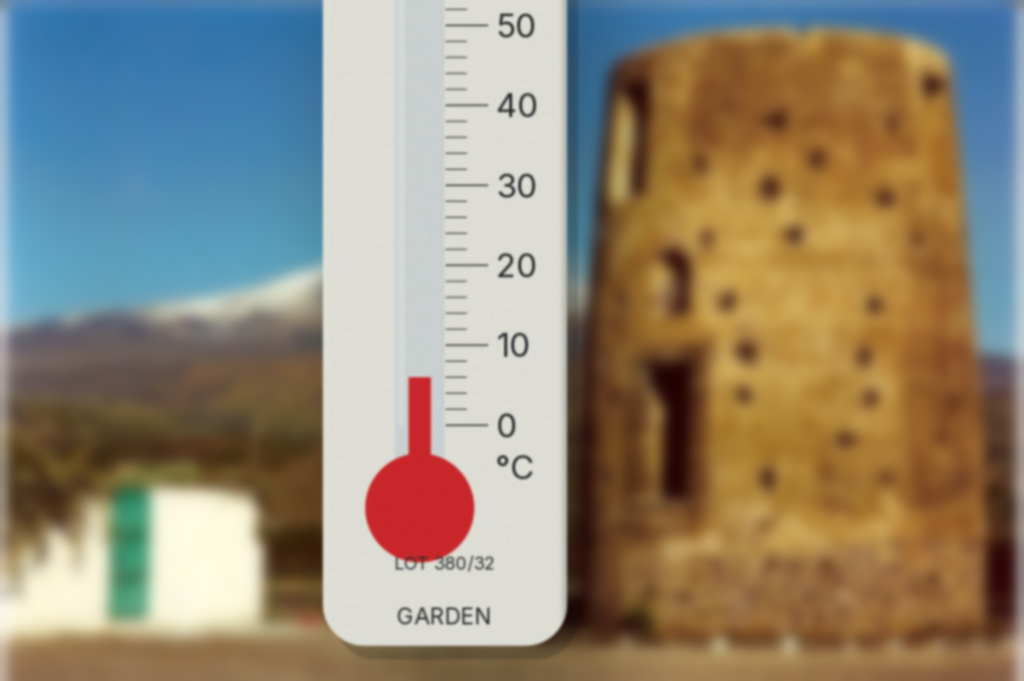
6
